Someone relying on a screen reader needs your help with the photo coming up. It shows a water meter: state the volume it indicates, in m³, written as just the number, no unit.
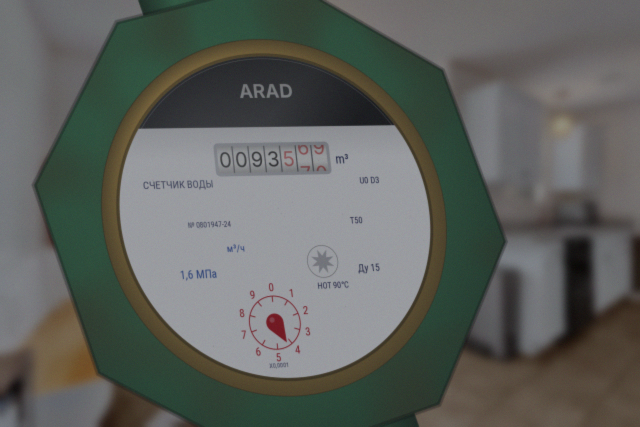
93.5694
